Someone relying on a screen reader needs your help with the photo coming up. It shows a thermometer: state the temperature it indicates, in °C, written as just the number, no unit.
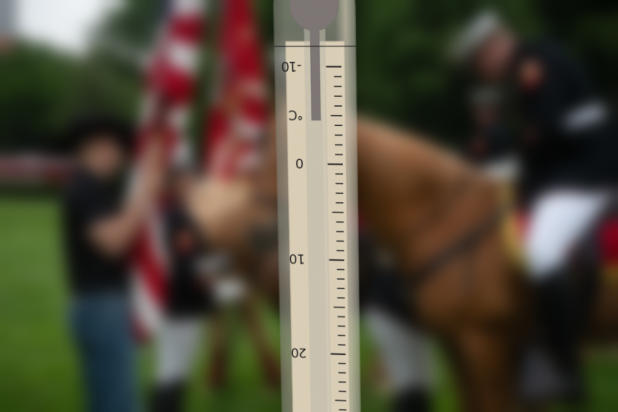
-4.5
